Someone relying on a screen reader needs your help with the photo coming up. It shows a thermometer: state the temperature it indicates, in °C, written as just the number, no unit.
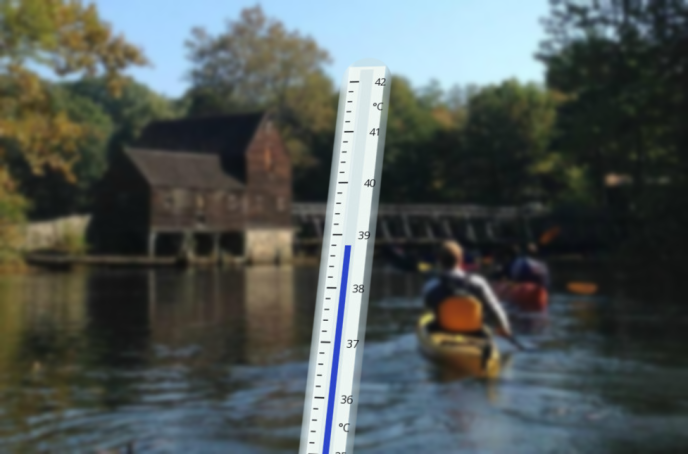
38.8
